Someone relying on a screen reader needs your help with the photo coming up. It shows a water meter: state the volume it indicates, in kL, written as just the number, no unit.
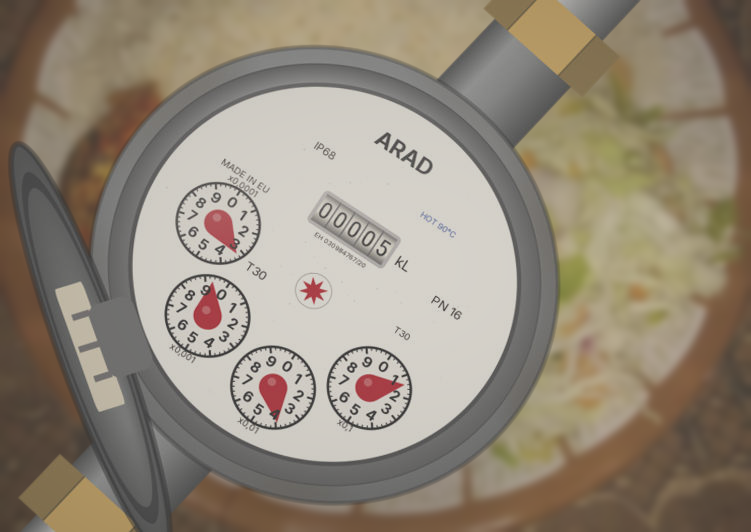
5.1393
